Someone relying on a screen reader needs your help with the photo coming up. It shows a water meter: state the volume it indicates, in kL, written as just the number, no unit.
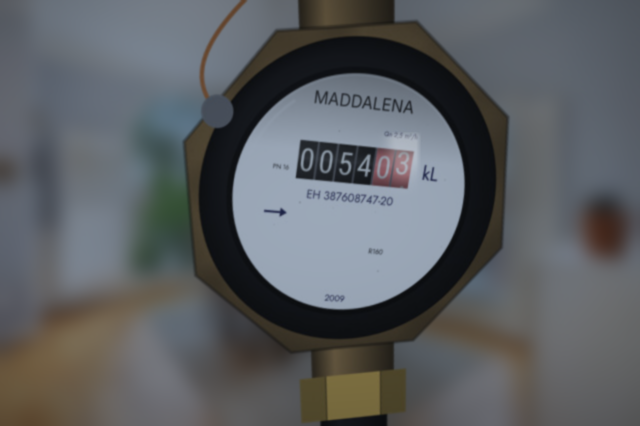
54.03
